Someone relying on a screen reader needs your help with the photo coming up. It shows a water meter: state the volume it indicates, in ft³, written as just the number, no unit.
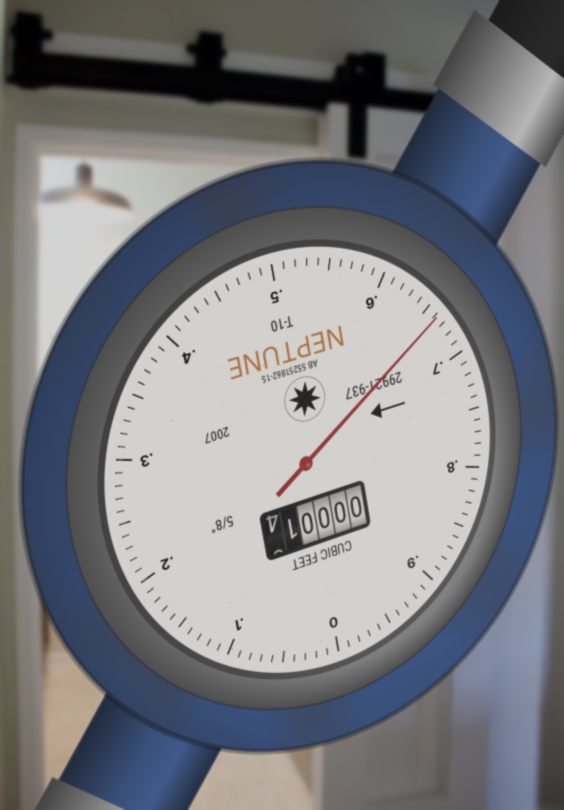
13.66
